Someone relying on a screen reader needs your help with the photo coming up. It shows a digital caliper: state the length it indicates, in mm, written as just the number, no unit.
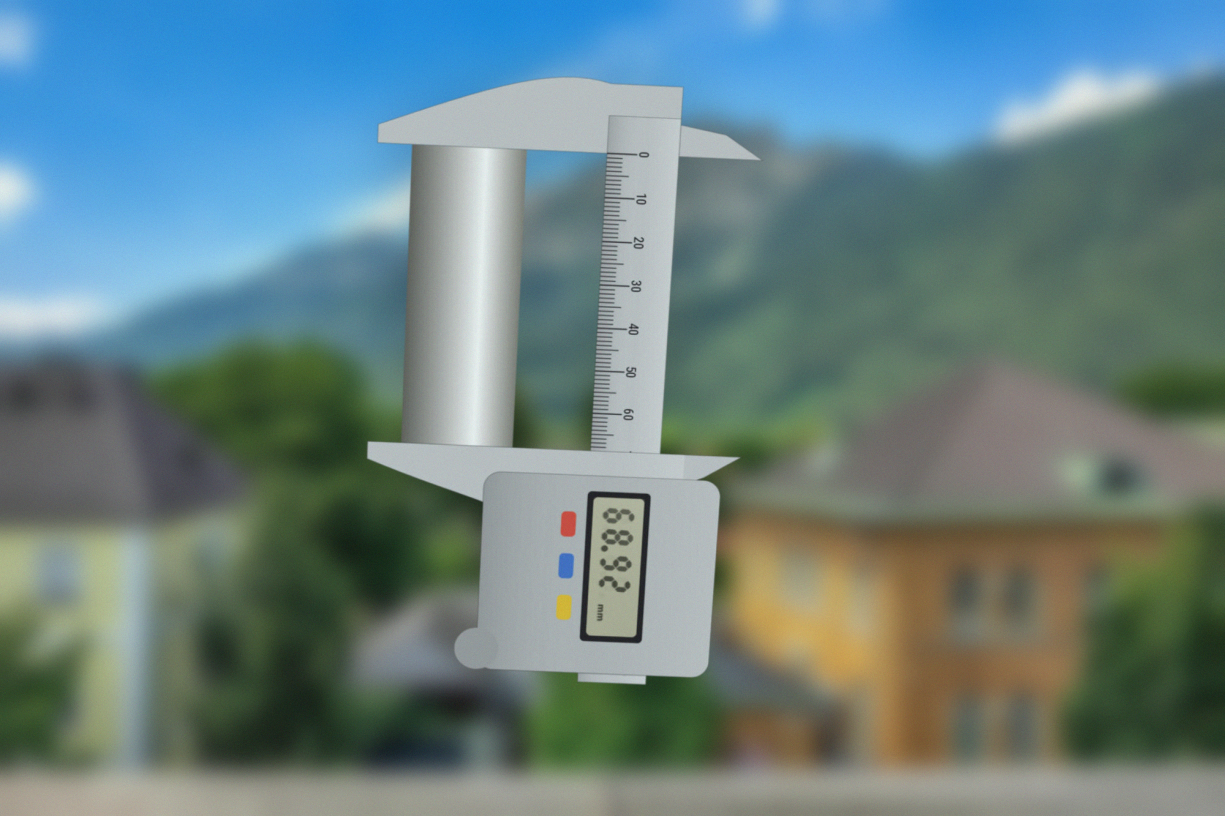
68.92
